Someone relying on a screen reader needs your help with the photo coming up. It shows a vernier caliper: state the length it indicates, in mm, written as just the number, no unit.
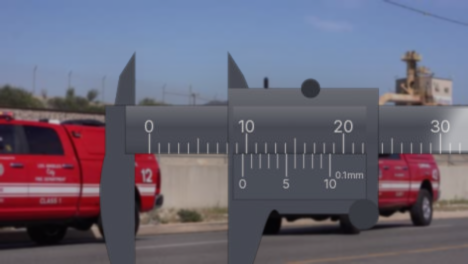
9.6
